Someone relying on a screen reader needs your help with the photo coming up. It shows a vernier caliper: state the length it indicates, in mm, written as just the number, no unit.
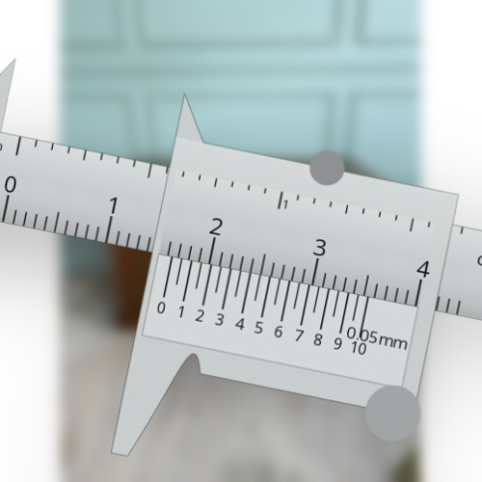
16.4
